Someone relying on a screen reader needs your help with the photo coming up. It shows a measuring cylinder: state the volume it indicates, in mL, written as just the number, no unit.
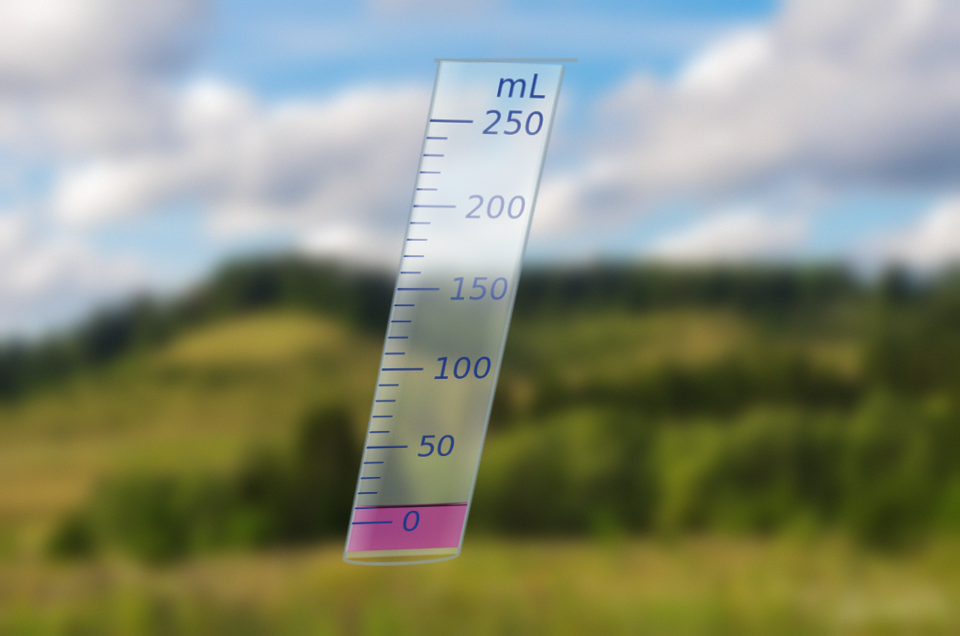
10
